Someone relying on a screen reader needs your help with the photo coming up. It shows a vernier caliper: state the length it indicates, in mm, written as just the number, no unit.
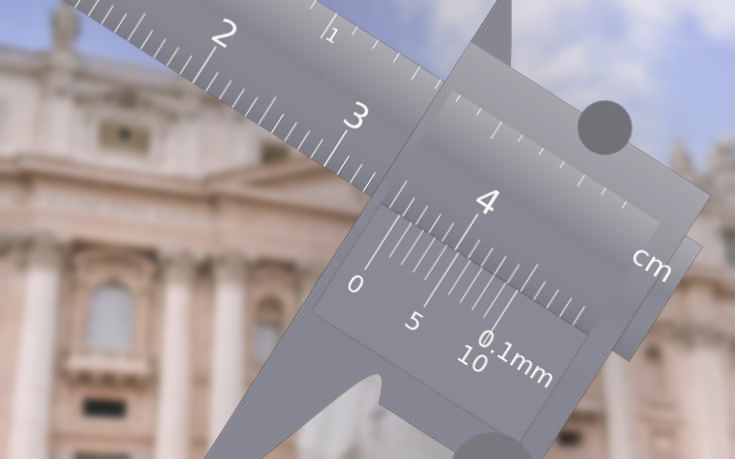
35.8
